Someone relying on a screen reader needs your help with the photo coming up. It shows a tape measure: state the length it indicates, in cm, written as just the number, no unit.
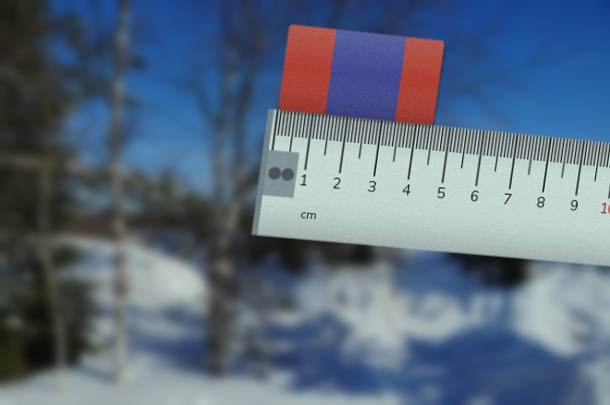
4.5
